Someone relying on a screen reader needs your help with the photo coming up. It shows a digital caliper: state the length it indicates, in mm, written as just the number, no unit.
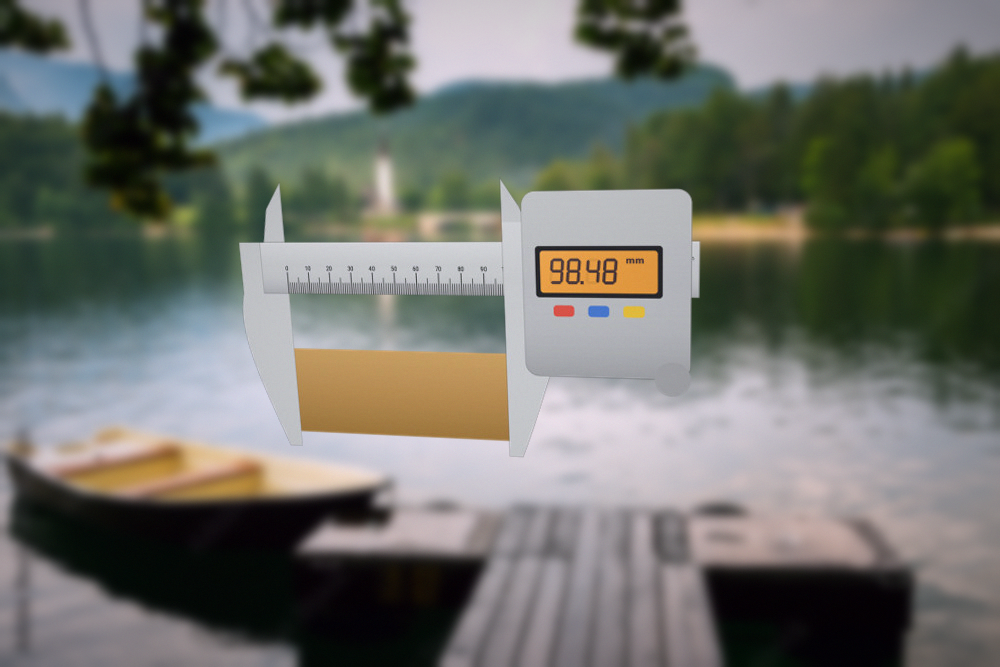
98.48
